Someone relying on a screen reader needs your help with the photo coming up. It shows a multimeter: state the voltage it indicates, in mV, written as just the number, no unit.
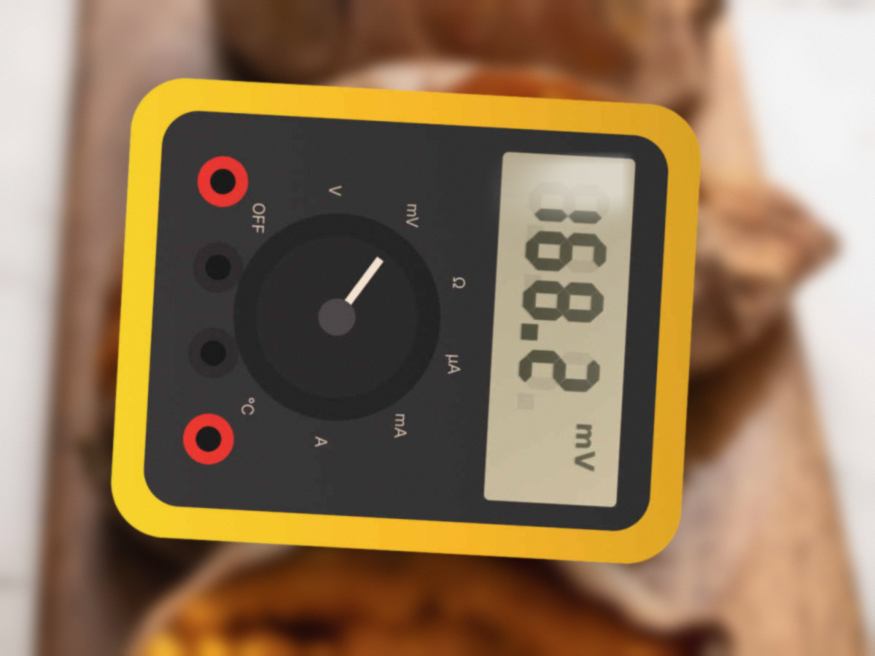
168.2
